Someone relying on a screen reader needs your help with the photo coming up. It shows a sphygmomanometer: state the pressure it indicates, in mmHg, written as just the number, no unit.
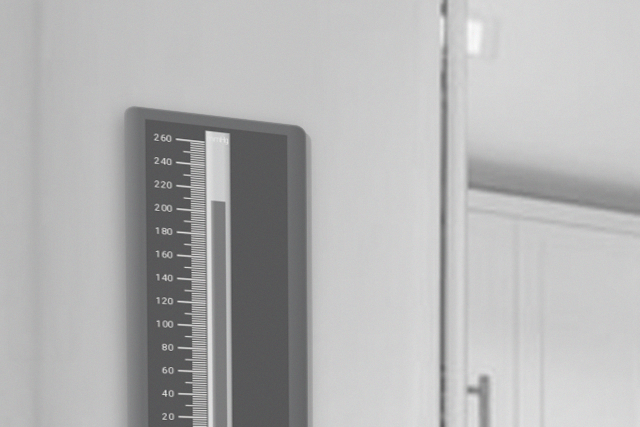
210
